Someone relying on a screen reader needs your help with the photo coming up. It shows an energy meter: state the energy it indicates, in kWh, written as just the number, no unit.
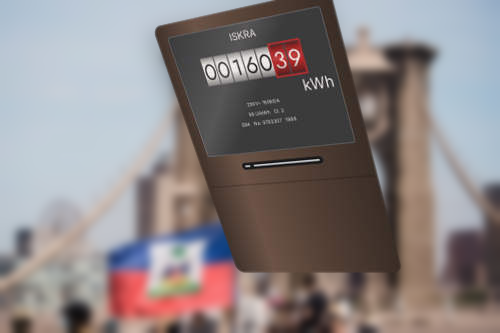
160.39
